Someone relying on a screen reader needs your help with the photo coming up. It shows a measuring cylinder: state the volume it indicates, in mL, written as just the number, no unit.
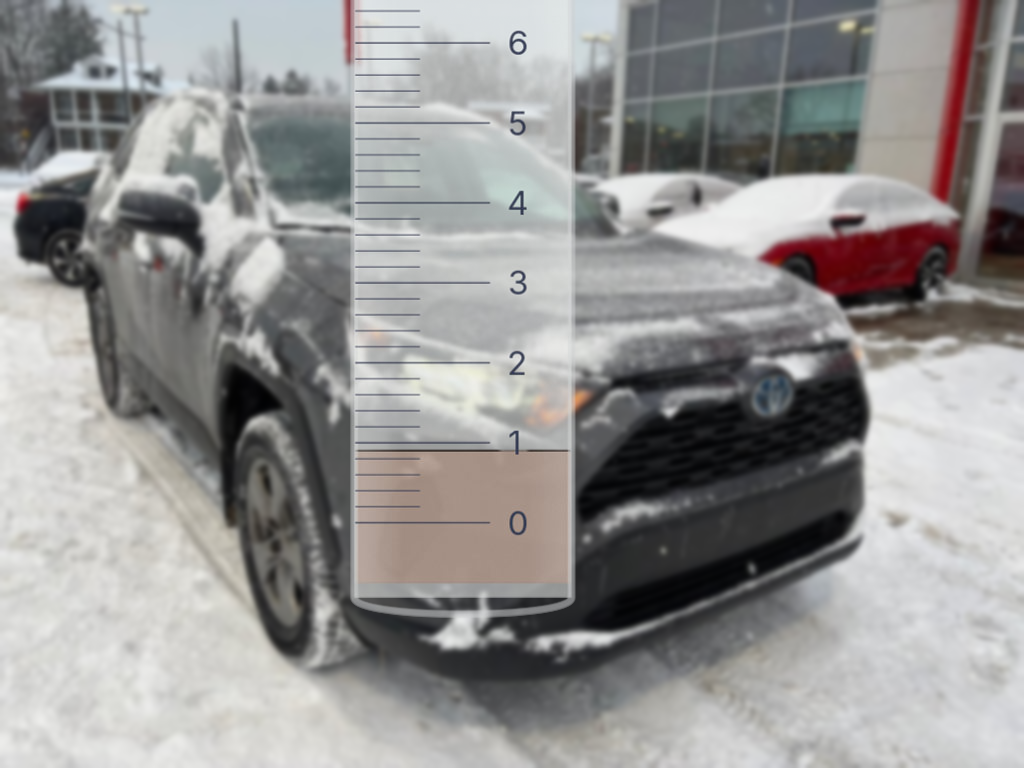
0.9
